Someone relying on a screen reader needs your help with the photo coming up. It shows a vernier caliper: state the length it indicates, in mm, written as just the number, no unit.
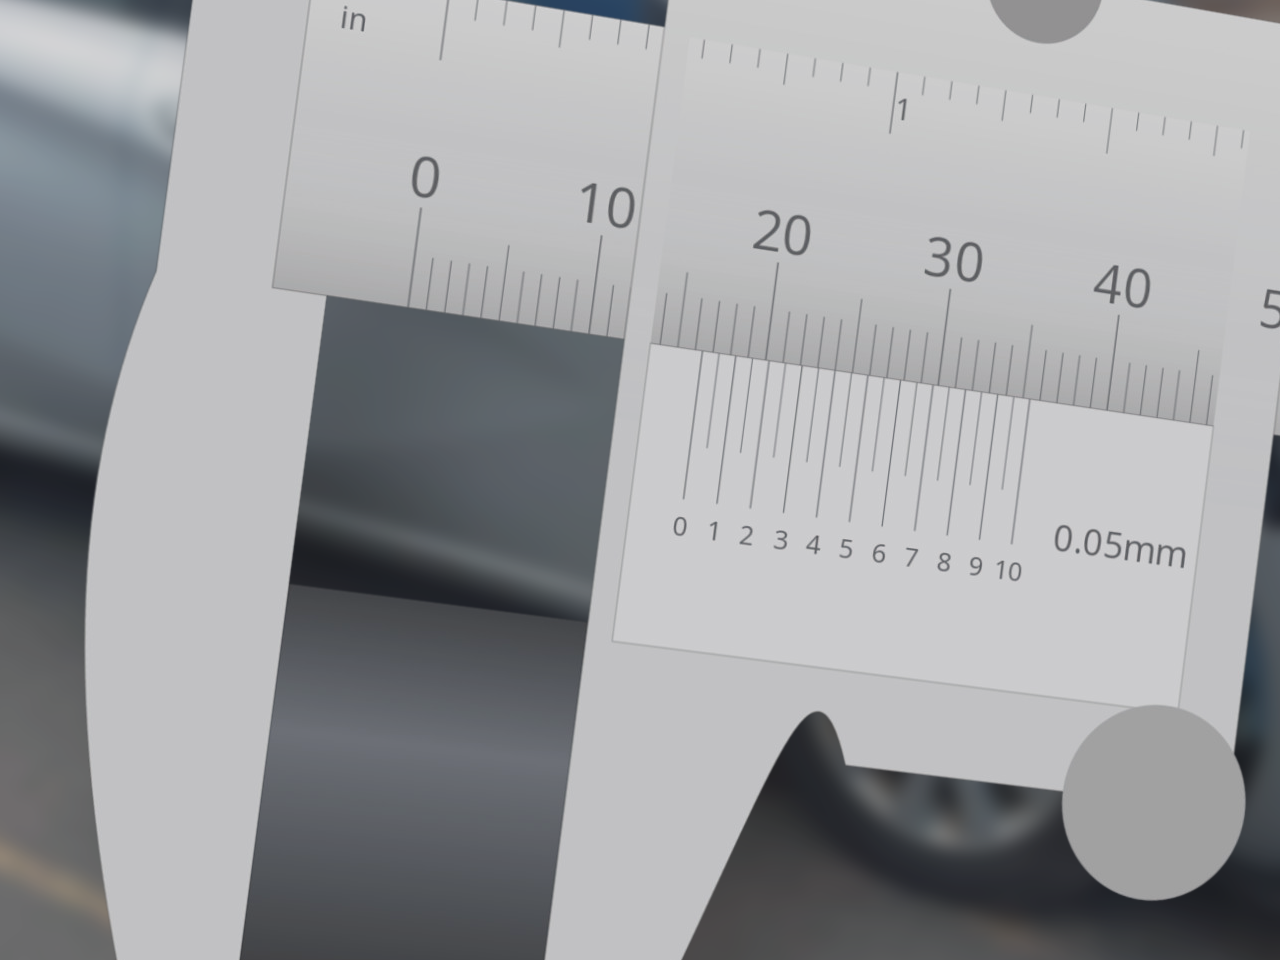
16.4
